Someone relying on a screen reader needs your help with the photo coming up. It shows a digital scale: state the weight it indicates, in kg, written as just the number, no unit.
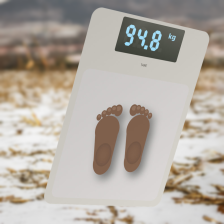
94.8
